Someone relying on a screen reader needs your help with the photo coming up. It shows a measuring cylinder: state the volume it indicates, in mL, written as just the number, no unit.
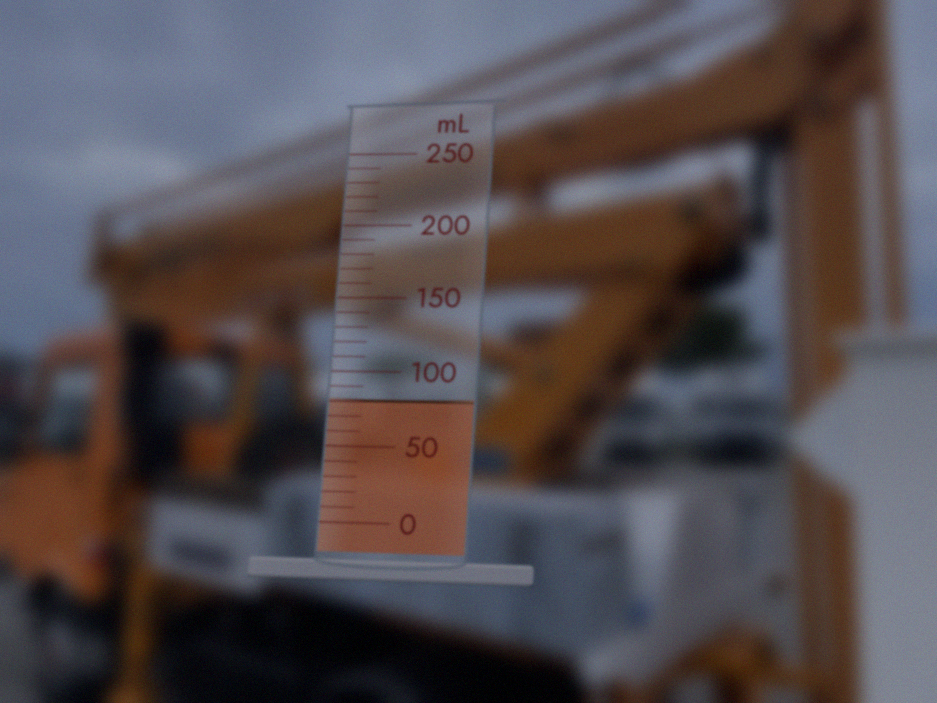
80
